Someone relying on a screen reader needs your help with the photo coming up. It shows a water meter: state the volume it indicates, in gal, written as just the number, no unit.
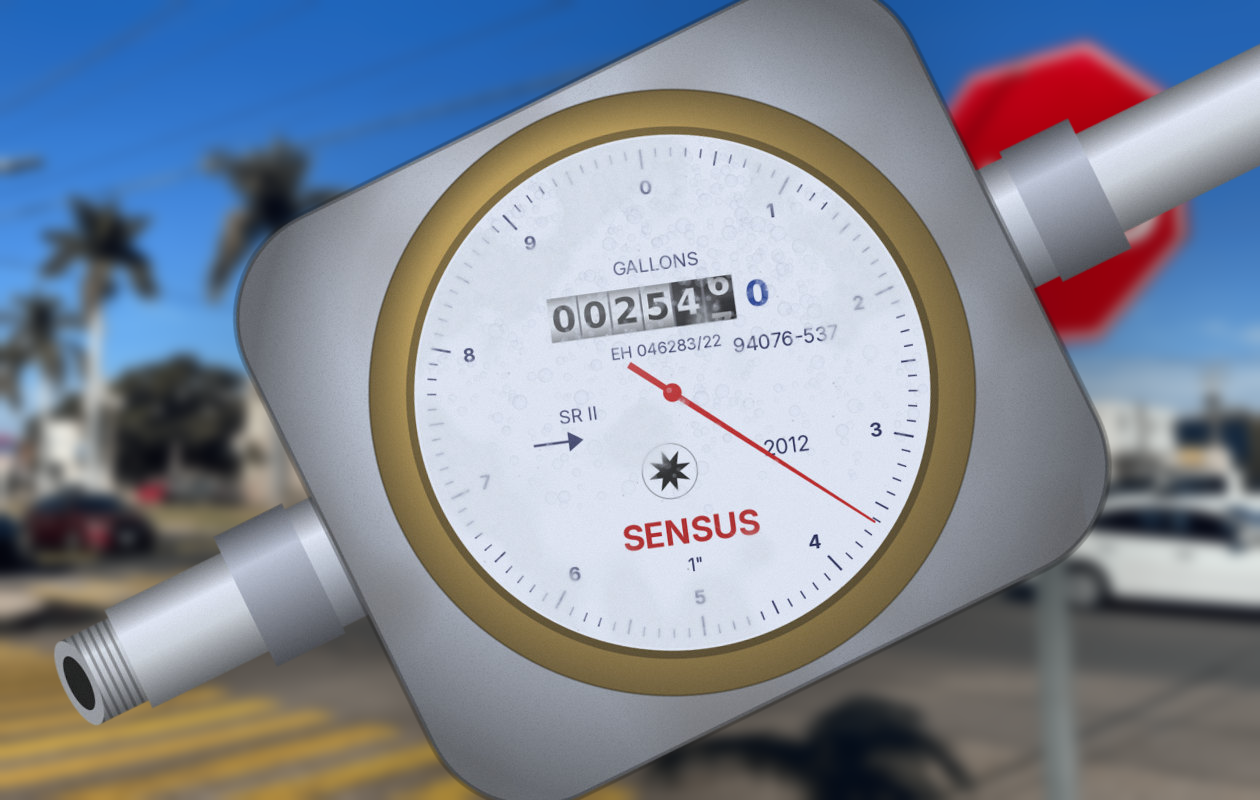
25463.6
